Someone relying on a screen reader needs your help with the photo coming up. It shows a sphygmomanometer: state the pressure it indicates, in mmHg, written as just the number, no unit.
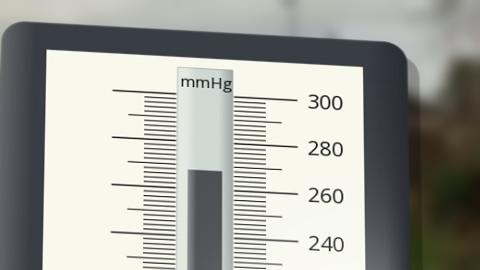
268
